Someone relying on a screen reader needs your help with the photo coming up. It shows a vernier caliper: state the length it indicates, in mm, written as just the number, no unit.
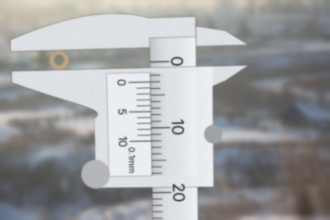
3.0
